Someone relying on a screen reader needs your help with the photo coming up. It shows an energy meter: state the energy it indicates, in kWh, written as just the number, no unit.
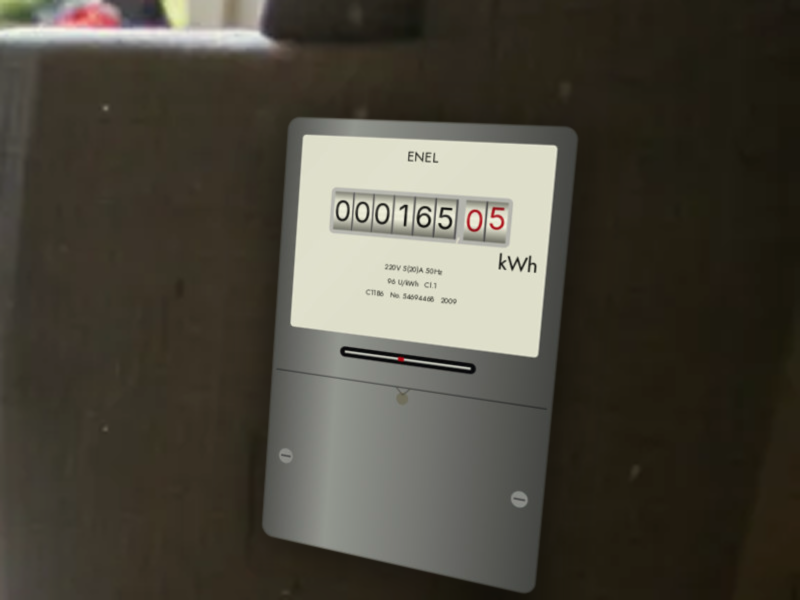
165.05
